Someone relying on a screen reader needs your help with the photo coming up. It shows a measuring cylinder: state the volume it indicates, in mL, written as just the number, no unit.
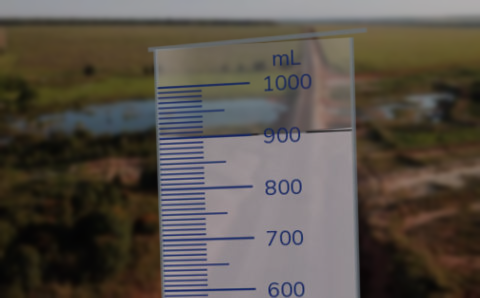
900
